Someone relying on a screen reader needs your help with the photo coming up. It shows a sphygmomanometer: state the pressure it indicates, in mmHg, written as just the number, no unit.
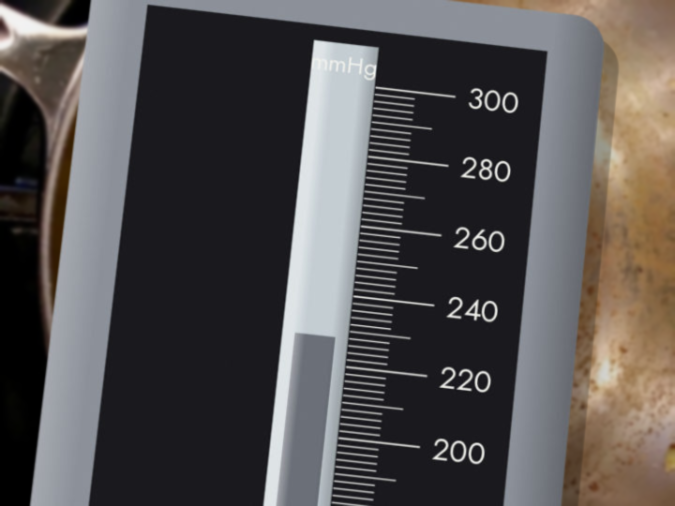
228
